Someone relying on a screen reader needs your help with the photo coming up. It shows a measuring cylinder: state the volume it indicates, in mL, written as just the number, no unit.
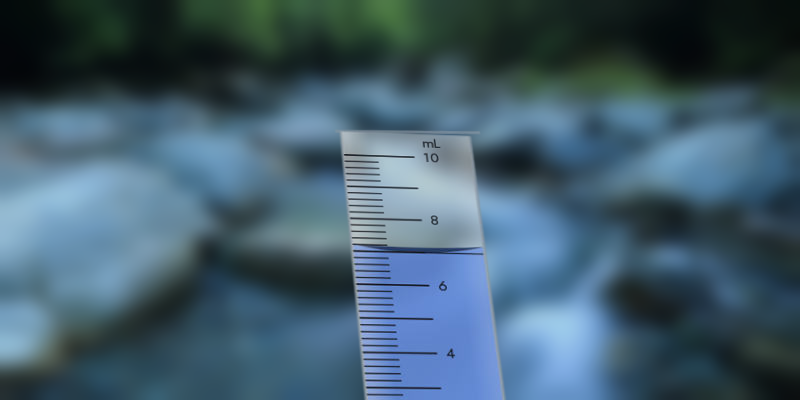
7
